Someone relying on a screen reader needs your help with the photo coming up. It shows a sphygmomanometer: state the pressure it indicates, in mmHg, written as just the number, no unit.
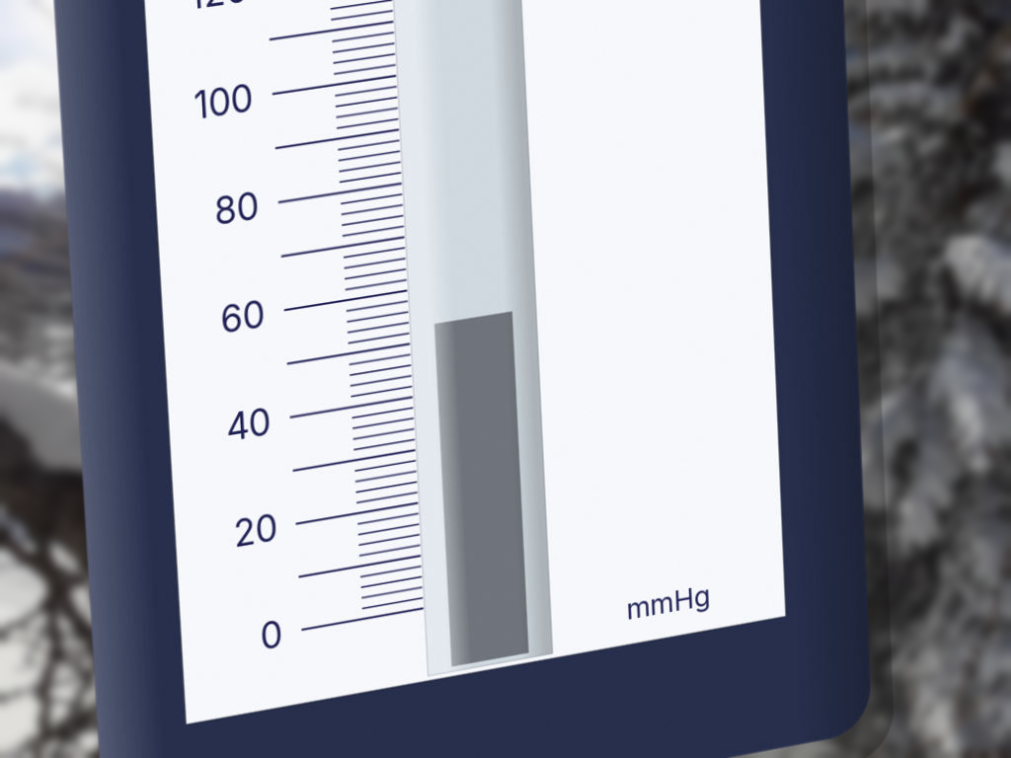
53
